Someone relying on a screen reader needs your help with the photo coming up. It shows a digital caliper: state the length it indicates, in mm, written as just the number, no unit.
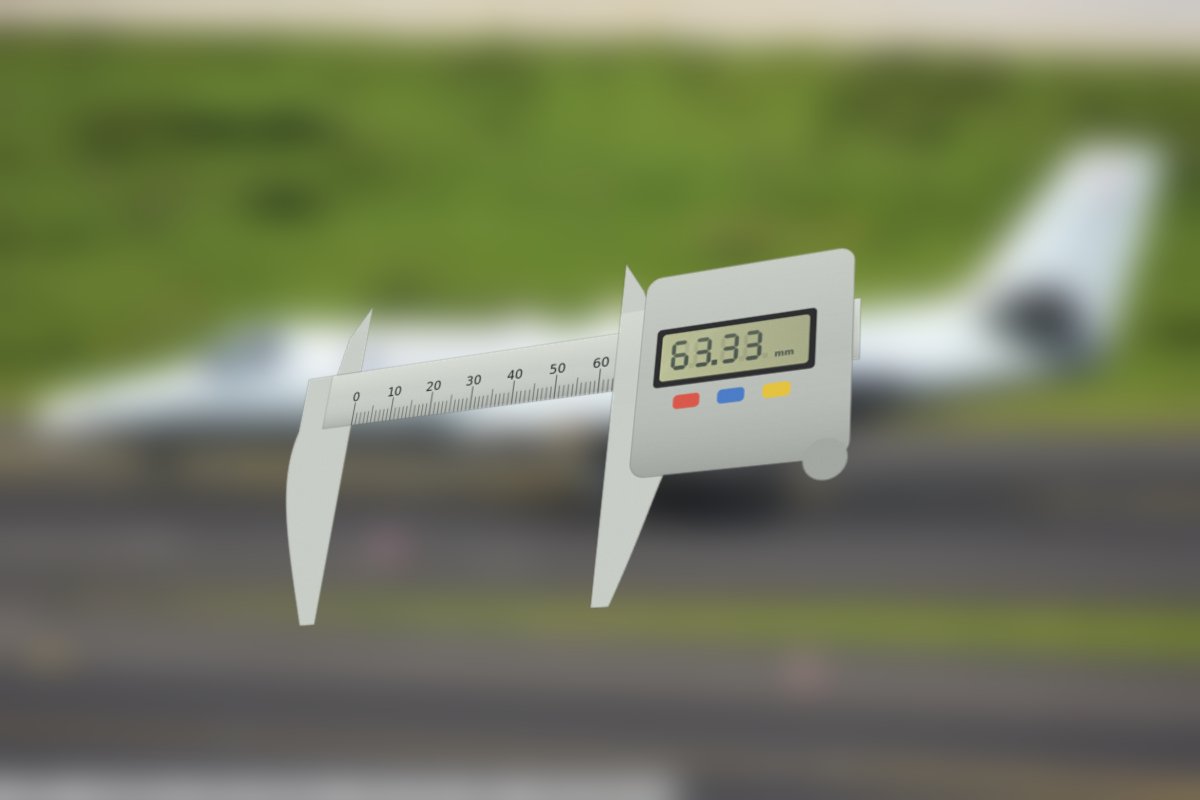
63.33
